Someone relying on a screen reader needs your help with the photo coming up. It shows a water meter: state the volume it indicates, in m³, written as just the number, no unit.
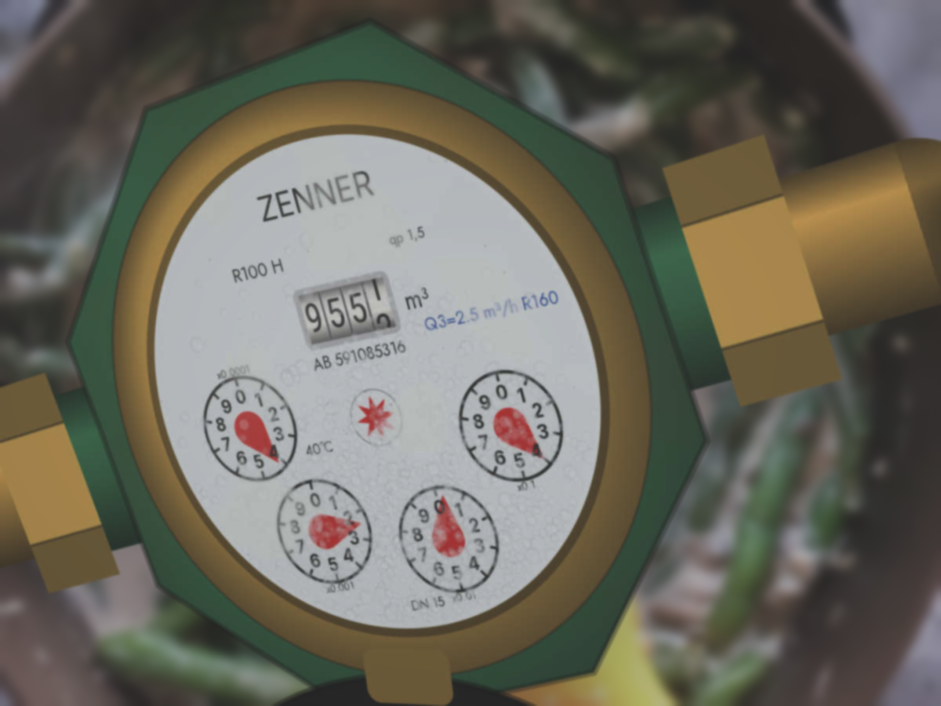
9551.4024
